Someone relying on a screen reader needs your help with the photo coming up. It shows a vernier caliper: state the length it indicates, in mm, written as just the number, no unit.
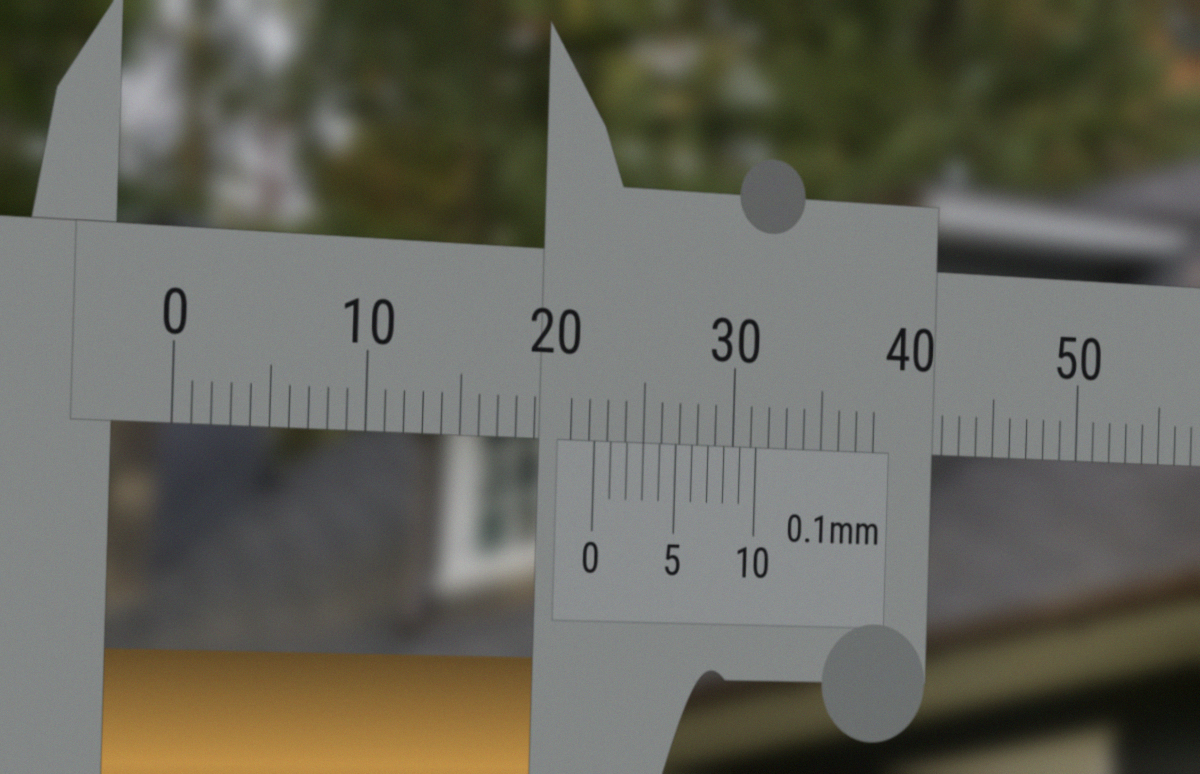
22.3
